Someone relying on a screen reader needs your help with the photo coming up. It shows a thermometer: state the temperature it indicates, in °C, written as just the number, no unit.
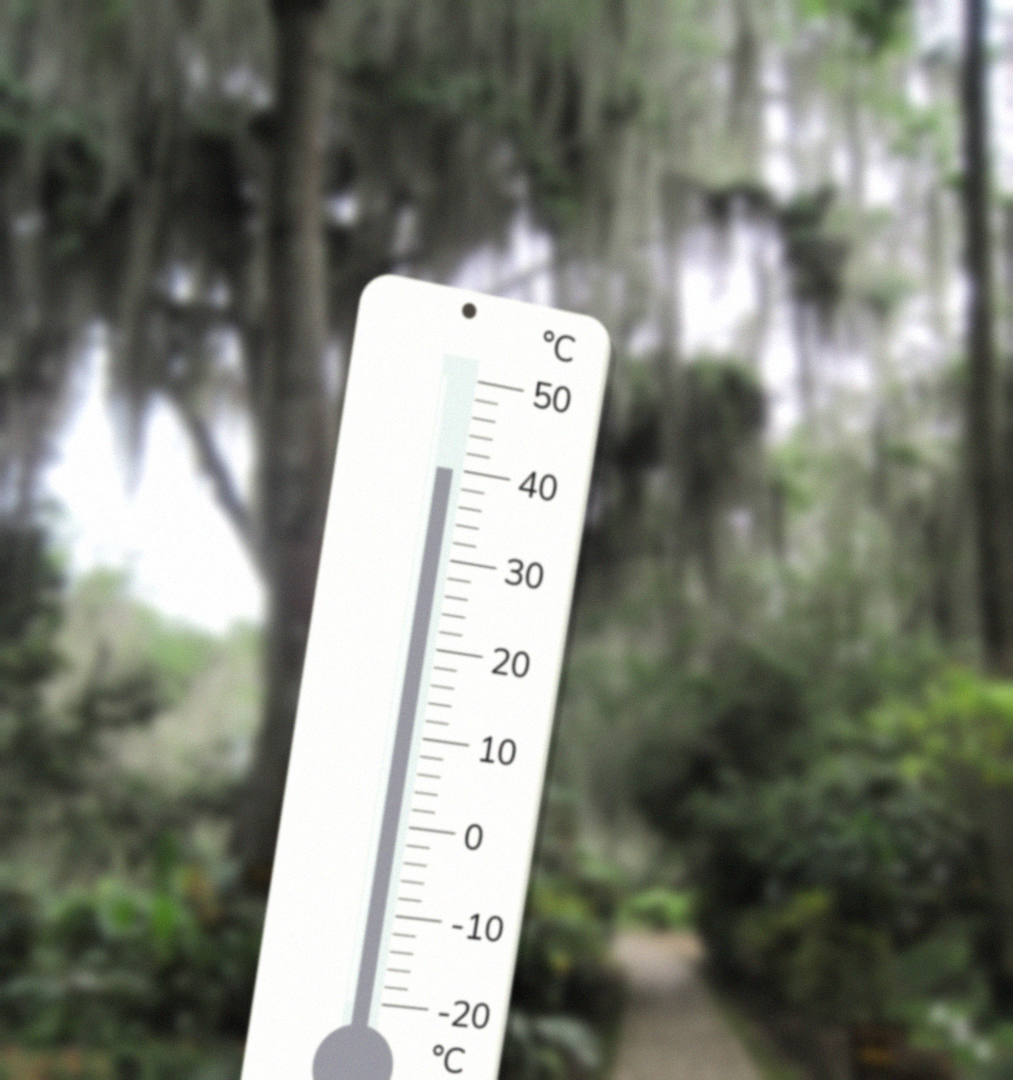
40
